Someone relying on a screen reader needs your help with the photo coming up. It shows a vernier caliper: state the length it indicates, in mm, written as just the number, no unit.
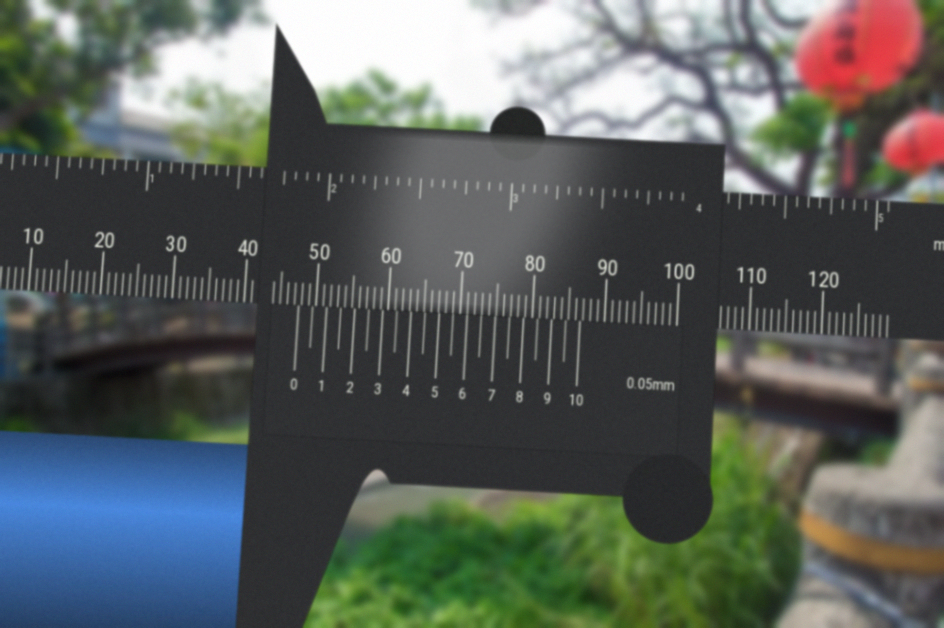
47.6
